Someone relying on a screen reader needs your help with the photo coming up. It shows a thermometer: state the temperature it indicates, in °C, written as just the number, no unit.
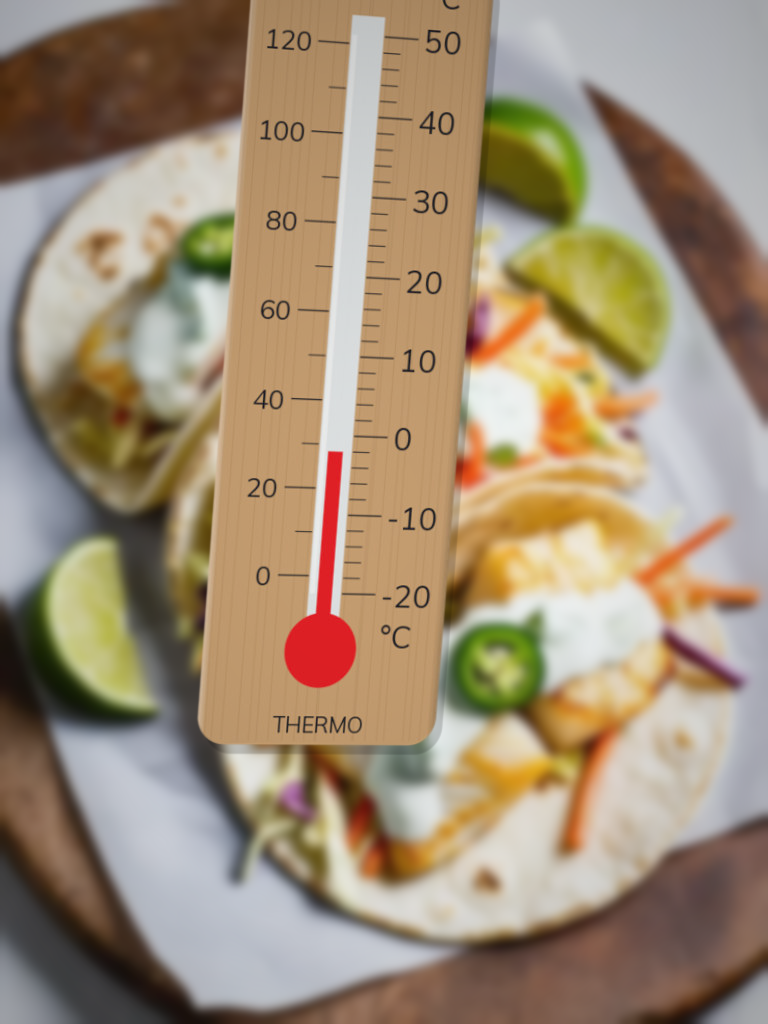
-2
